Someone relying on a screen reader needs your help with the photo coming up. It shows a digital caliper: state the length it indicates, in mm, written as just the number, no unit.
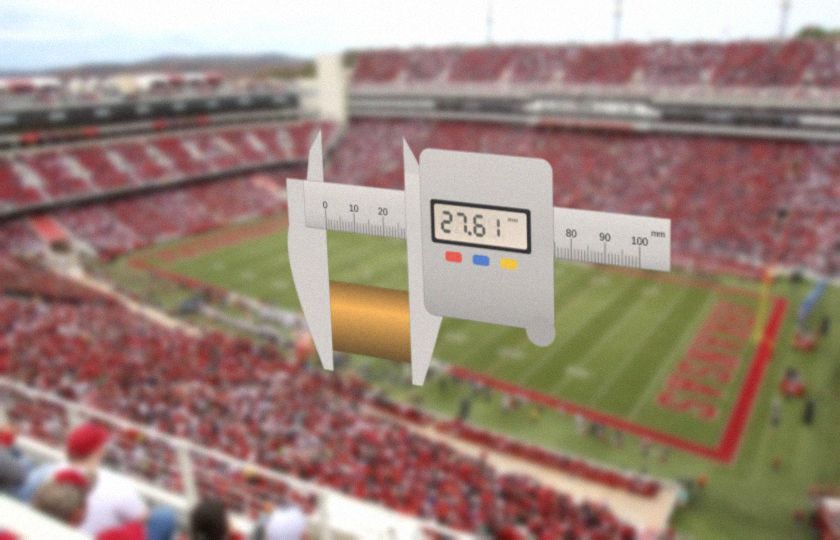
27.61
